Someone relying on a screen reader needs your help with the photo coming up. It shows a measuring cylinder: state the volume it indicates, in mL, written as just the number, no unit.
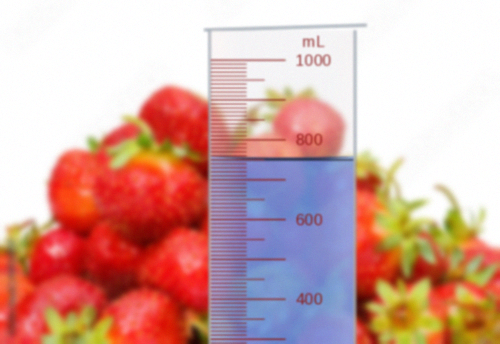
750
